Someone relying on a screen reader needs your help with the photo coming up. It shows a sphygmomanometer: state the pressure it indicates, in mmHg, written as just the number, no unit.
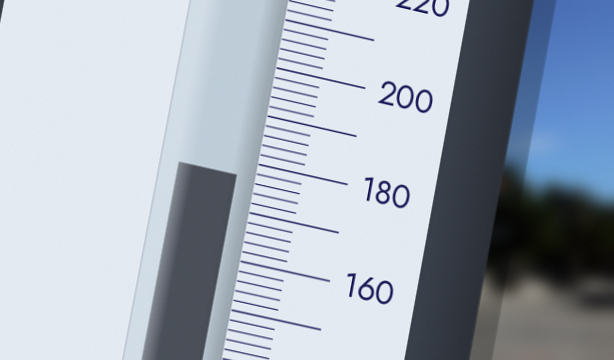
177
